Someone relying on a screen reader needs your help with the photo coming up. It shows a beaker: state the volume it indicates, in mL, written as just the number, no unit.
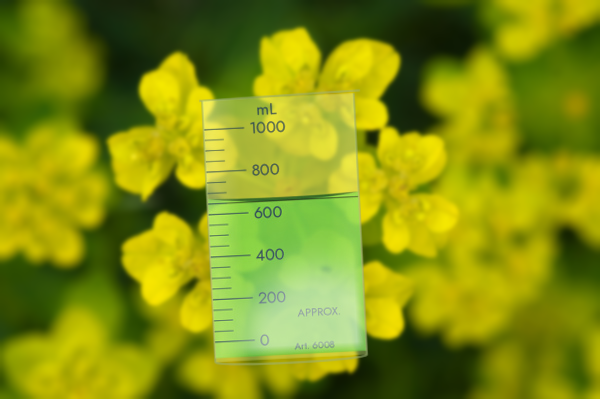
650
